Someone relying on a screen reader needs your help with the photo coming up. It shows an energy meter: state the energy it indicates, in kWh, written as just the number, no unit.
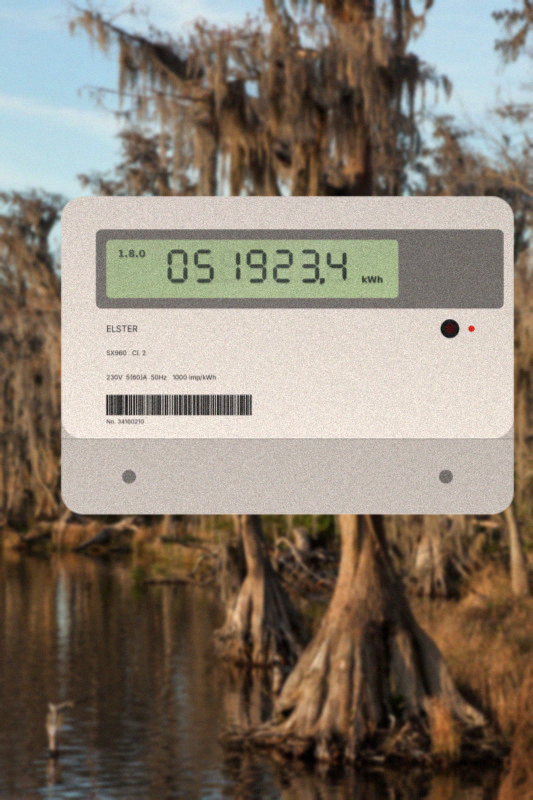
51923.4
